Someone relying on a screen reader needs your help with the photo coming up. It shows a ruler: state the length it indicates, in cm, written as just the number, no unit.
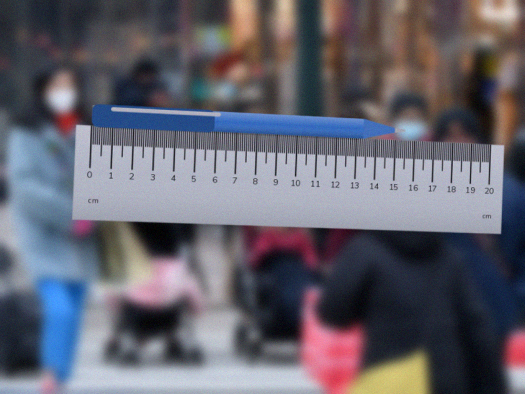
15.5
